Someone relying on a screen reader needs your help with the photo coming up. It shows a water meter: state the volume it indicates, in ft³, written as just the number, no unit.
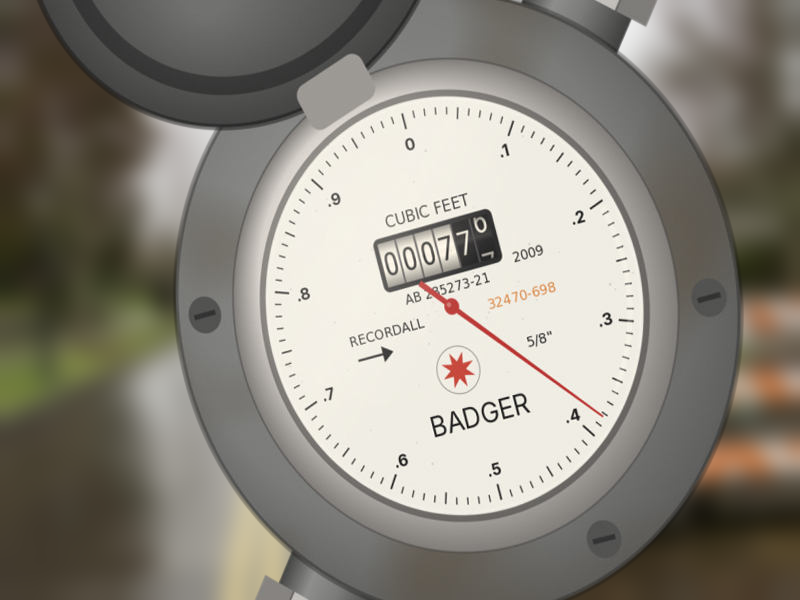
776.38
